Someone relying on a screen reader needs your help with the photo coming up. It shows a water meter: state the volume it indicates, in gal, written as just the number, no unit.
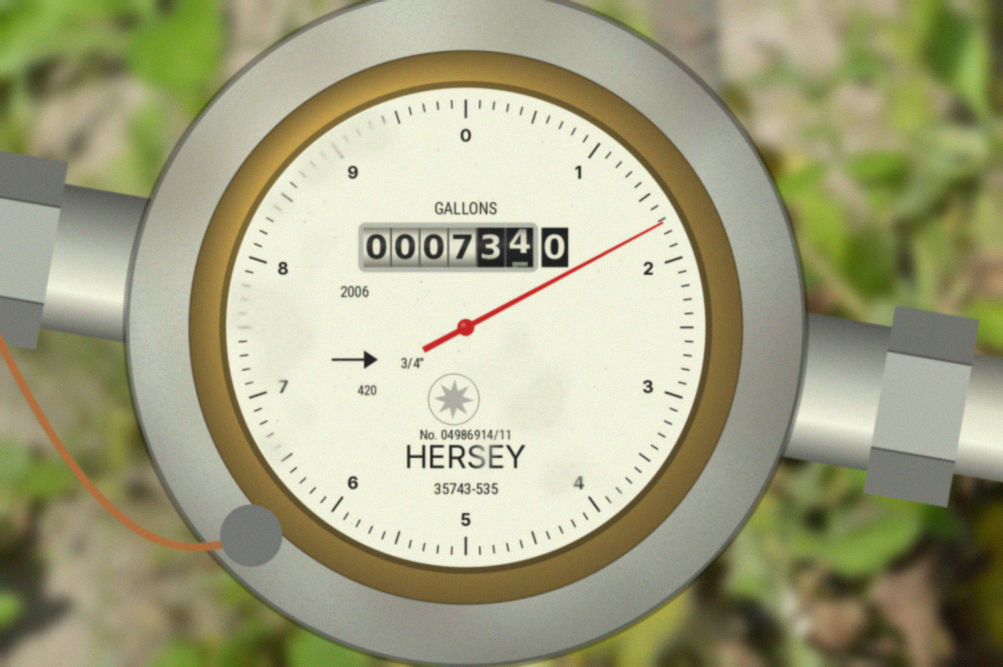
7341.7
